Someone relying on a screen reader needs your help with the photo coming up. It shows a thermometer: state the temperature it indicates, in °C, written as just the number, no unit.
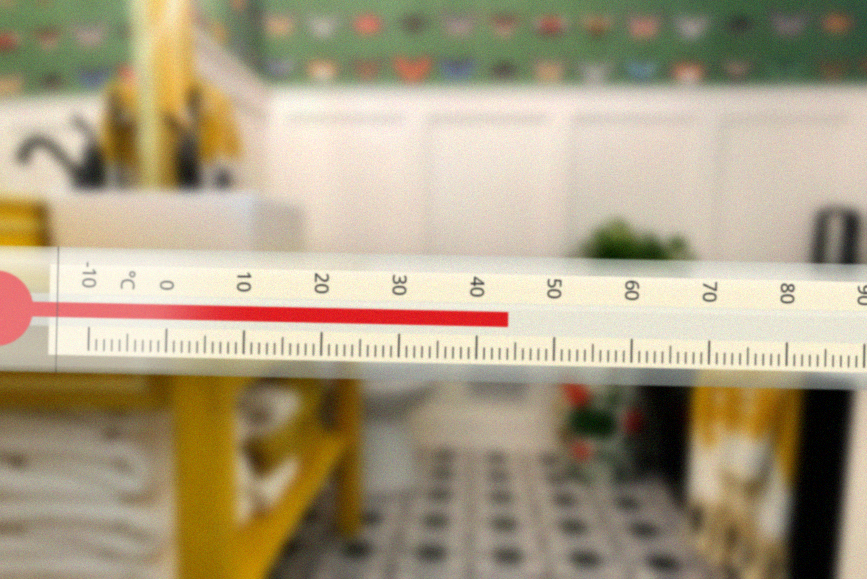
44
